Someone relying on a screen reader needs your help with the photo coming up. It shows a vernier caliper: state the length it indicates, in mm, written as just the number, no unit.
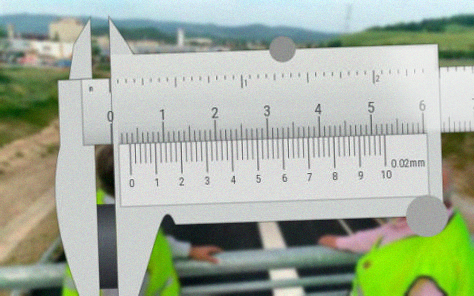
3.5
